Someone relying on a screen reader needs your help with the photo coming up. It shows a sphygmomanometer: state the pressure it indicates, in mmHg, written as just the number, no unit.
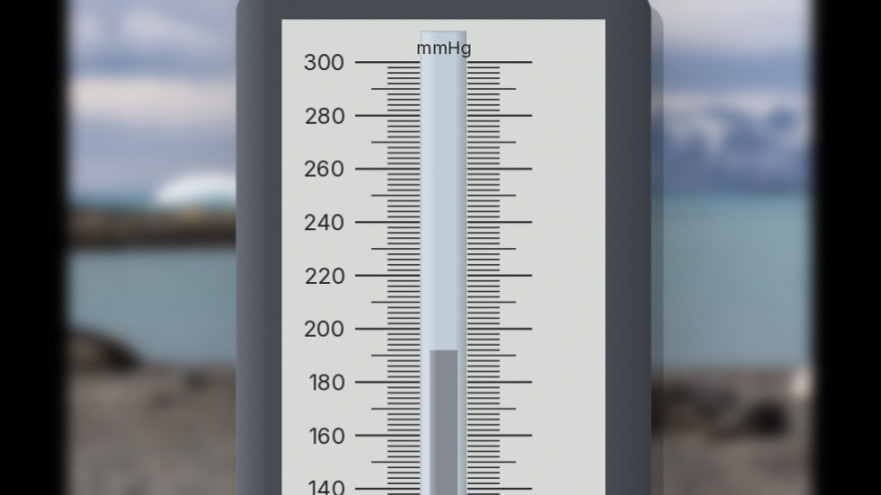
192
